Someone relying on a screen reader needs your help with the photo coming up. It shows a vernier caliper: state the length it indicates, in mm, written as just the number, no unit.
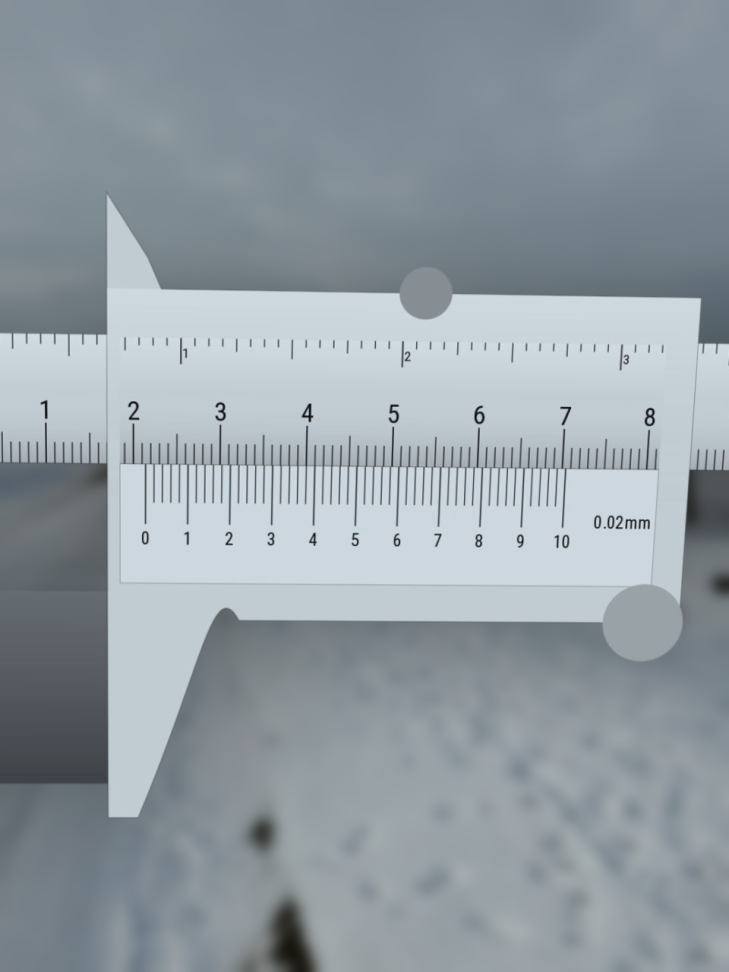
21.4
